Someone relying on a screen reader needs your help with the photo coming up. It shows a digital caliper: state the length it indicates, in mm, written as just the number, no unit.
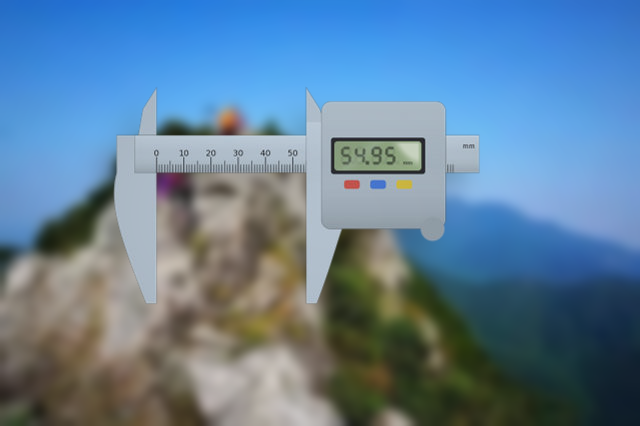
54.95
